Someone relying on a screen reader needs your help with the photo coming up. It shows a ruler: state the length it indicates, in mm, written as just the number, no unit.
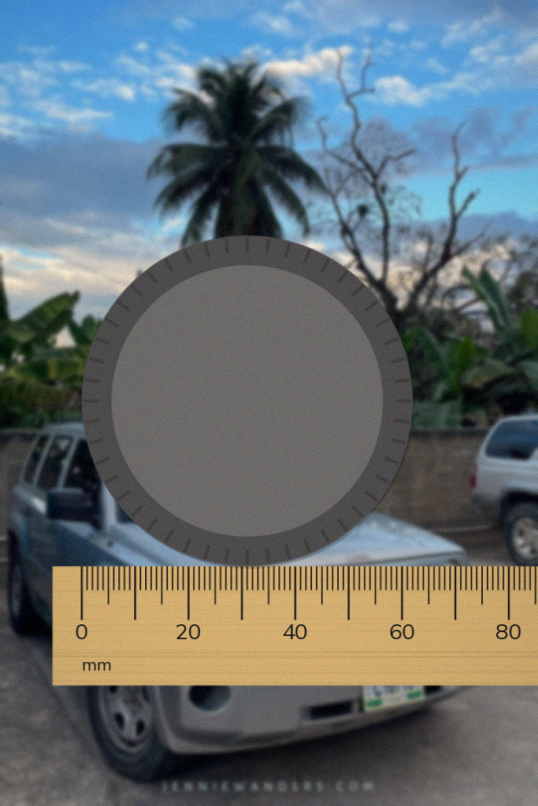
62
